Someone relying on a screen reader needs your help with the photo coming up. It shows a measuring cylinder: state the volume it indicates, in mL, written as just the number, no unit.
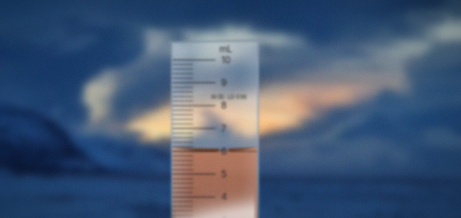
6
